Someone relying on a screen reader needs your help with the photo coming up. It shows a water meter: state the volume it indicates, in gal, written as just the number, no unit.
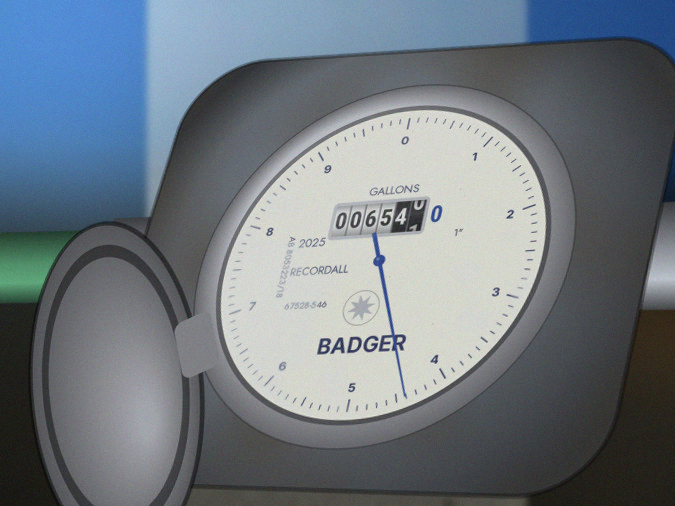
65404.4
